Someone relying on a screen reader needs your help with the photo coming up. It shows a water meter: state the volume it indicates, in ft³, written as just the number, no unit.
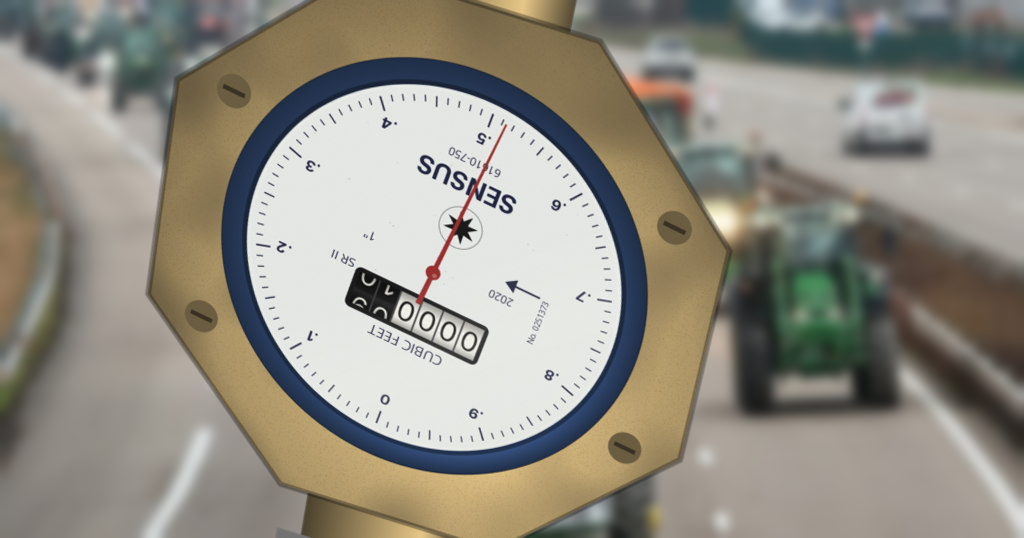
9.51
